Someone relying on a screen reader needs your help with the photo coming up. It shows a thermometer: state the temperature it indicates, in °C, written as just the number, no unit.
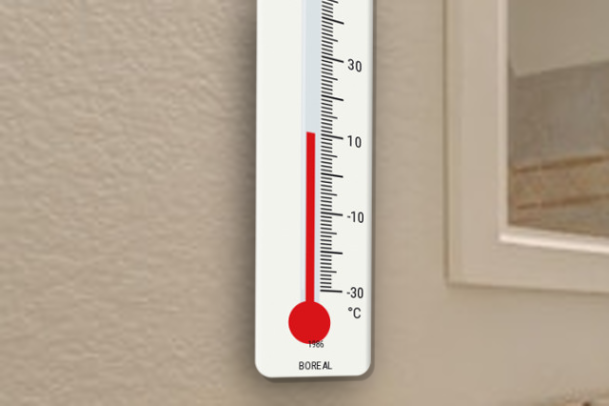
10
